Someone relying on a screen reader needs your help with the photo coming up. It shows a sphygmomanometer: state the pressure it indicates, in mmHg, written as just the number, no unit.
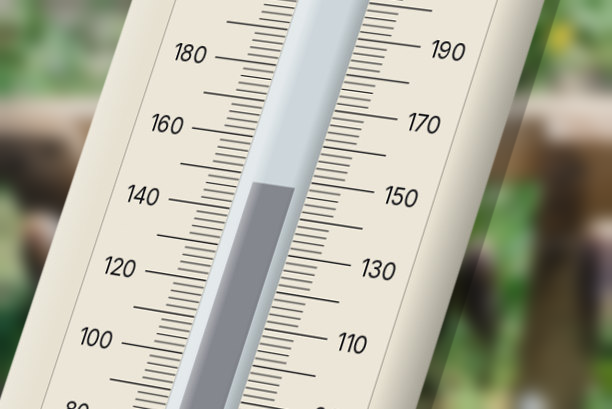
148
